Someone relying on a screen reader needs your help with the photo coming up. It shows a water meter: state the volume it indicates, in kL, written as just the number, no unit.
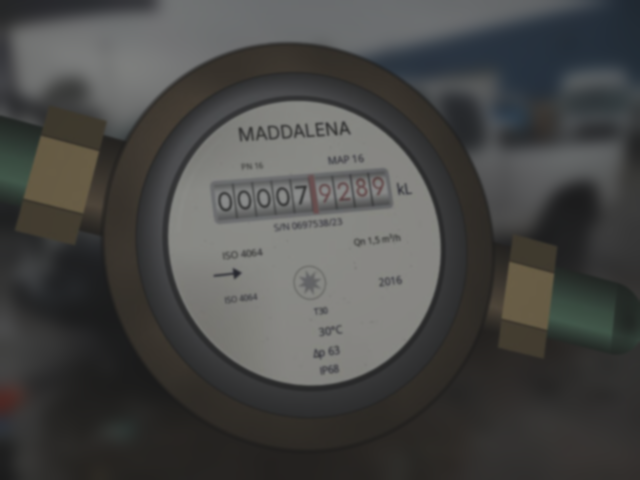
7.9289
